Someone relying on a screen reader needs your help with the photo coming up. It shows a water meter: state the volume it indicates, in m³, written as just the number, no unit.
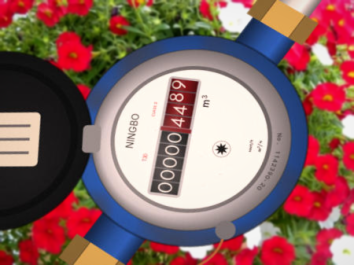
0.4489
